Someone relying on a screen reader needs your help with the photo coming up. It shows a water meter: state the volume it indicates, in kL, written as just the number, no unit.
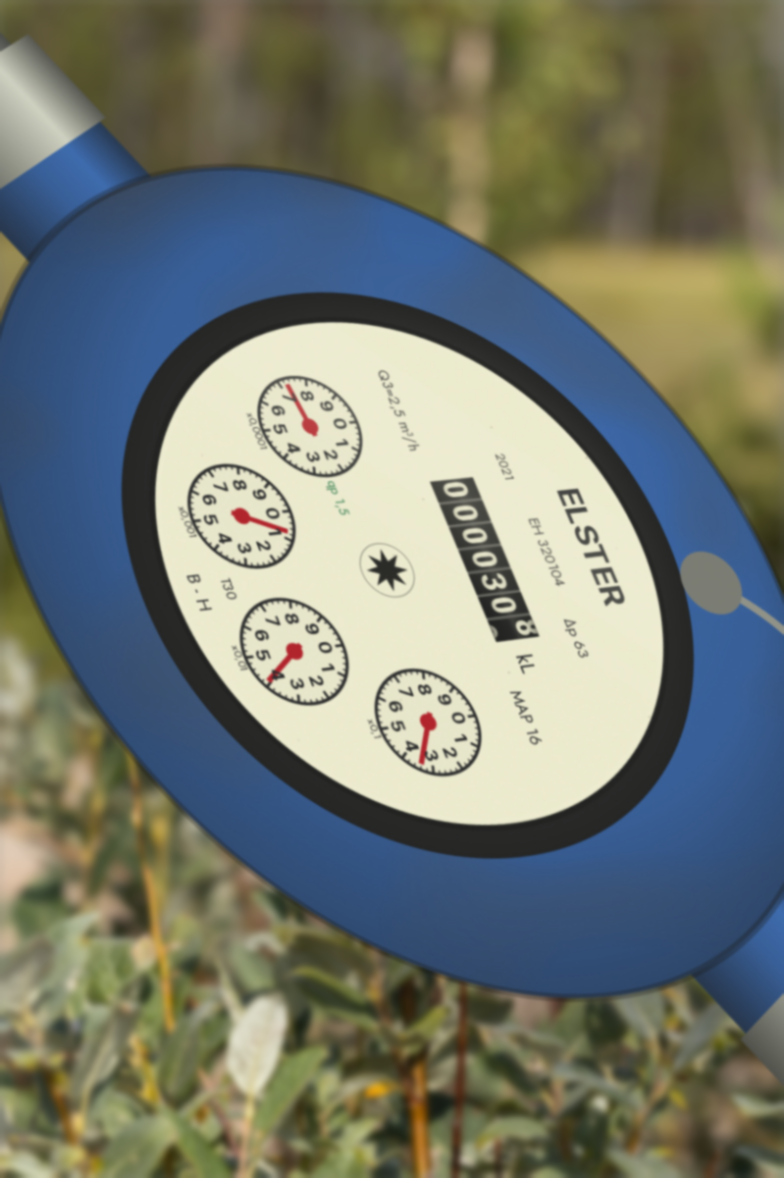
308.3407
